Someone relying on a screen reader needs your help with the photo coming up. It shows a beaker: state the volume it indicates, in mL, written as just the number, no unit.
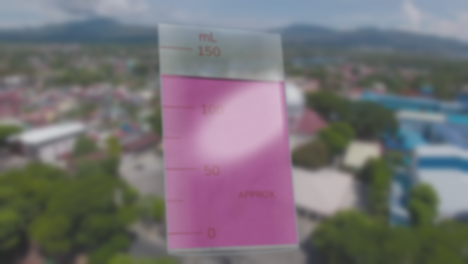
125
